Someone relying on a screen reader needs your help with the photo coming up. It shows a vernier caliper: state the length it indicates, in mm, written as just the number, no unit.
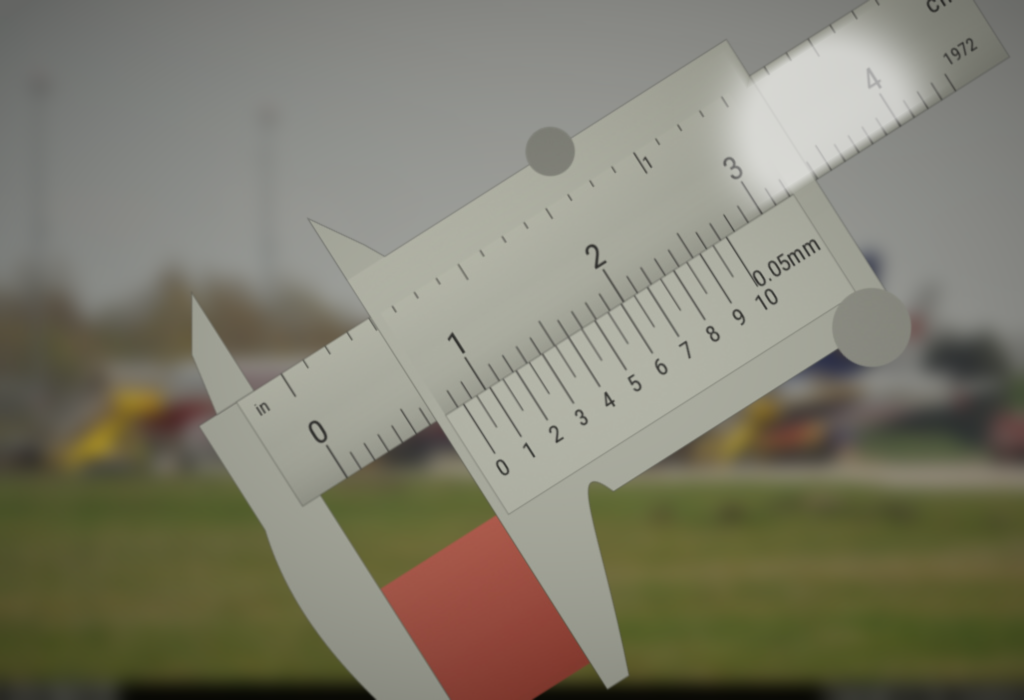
8.4
